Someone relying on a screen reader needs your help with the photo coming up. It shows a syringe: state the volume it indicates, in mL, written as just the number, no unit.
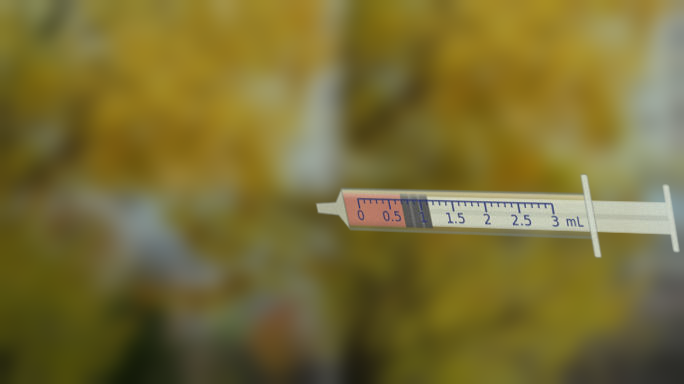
0.7
